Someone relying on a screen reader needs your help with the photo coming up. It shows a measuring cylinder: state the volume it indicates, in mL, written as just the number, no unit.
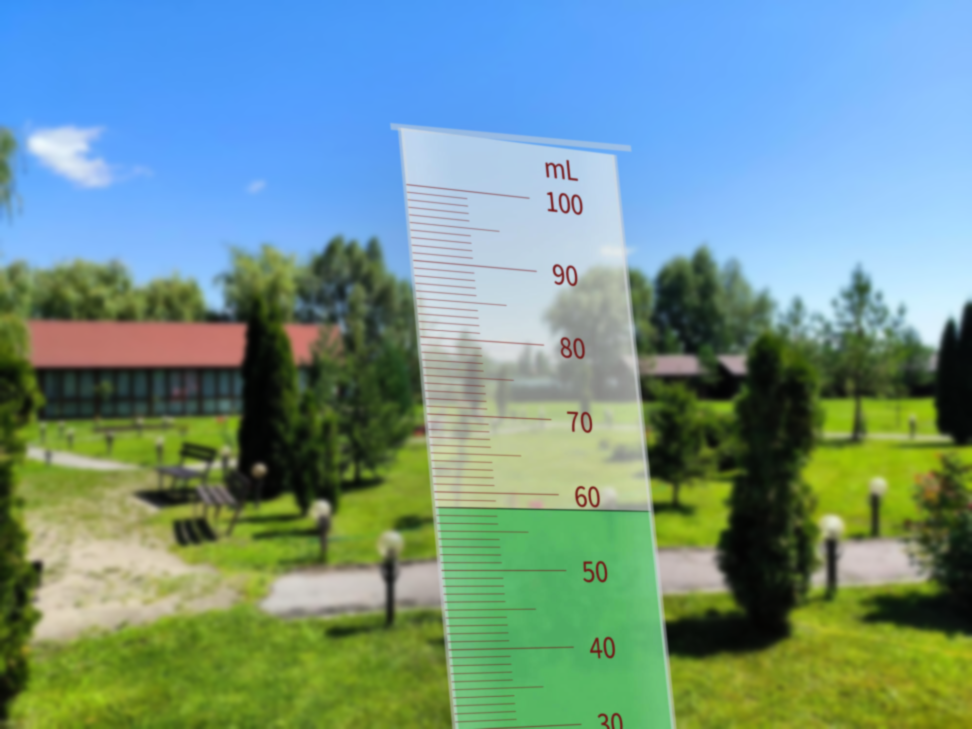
58
